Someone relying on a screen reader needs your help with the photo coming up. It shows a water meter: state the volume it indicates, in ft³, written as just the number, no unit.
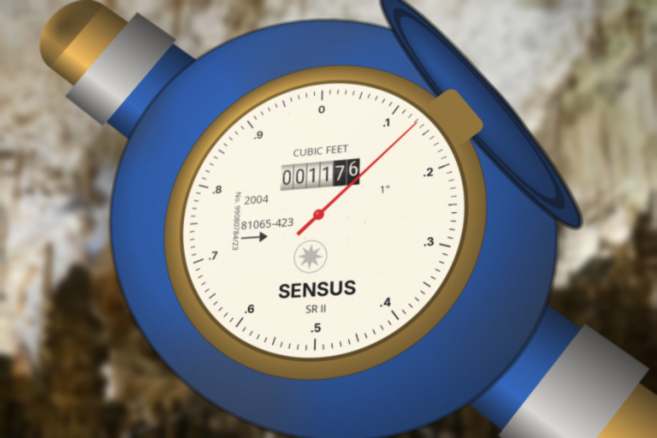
1176.13
